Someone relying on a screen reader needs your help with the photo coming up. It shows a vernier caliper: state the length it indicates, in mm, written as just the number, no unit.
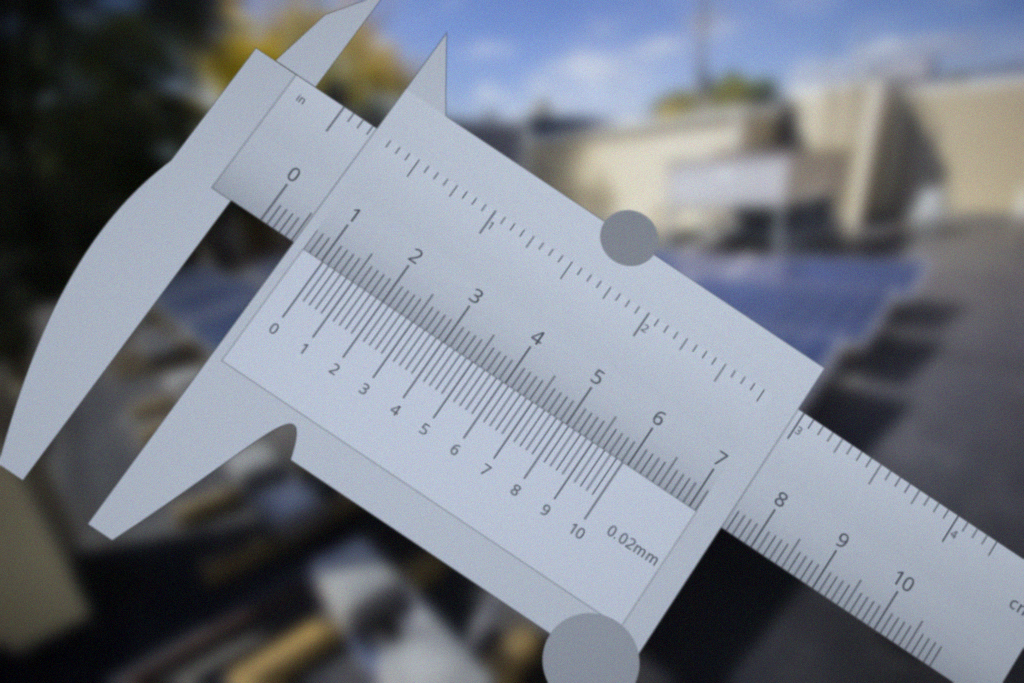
10.2
